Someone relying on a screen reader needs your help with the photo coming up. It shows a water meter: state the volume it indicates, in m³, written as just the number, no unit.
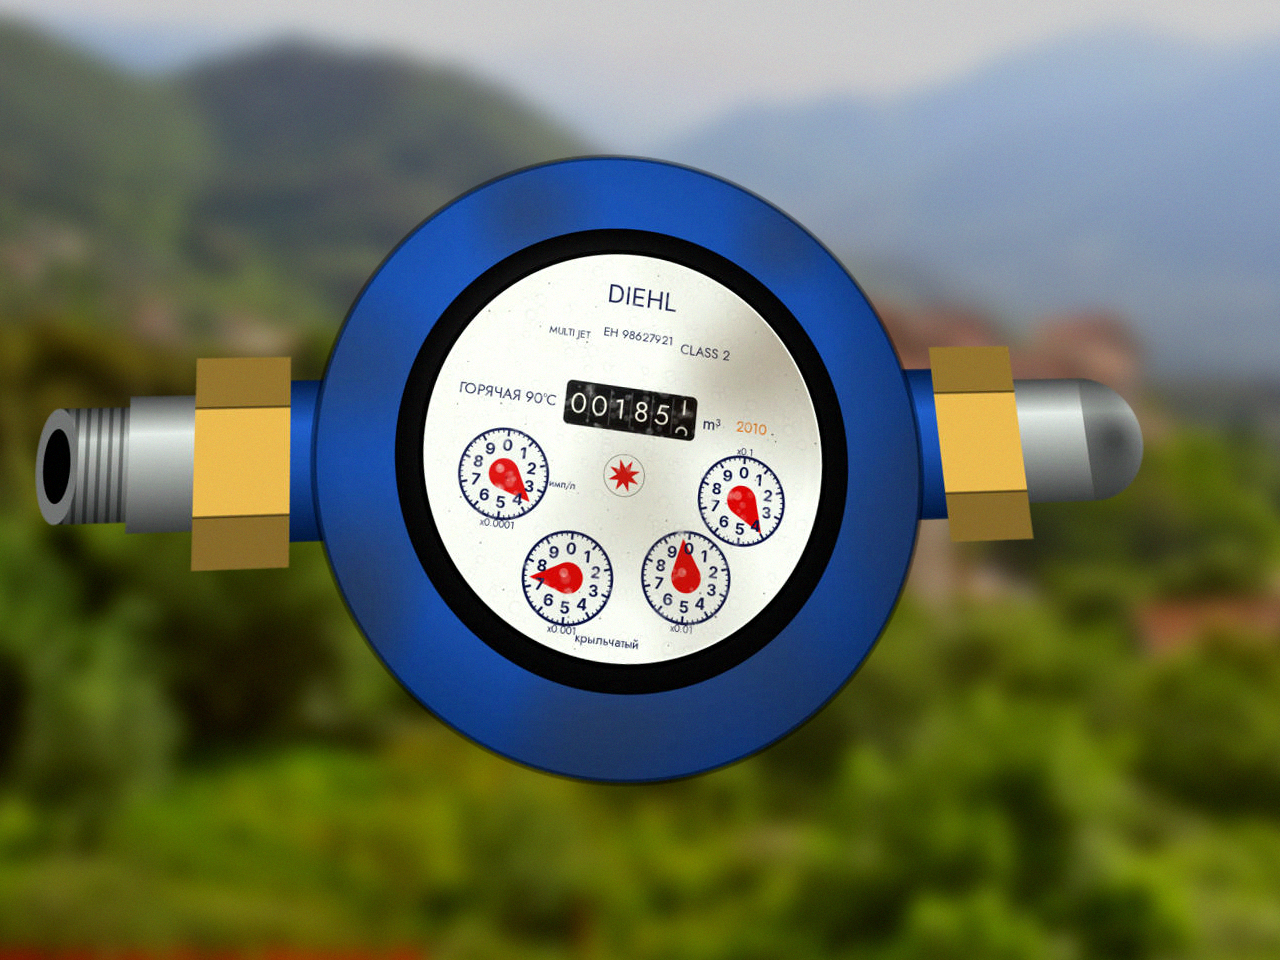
1851.3973
